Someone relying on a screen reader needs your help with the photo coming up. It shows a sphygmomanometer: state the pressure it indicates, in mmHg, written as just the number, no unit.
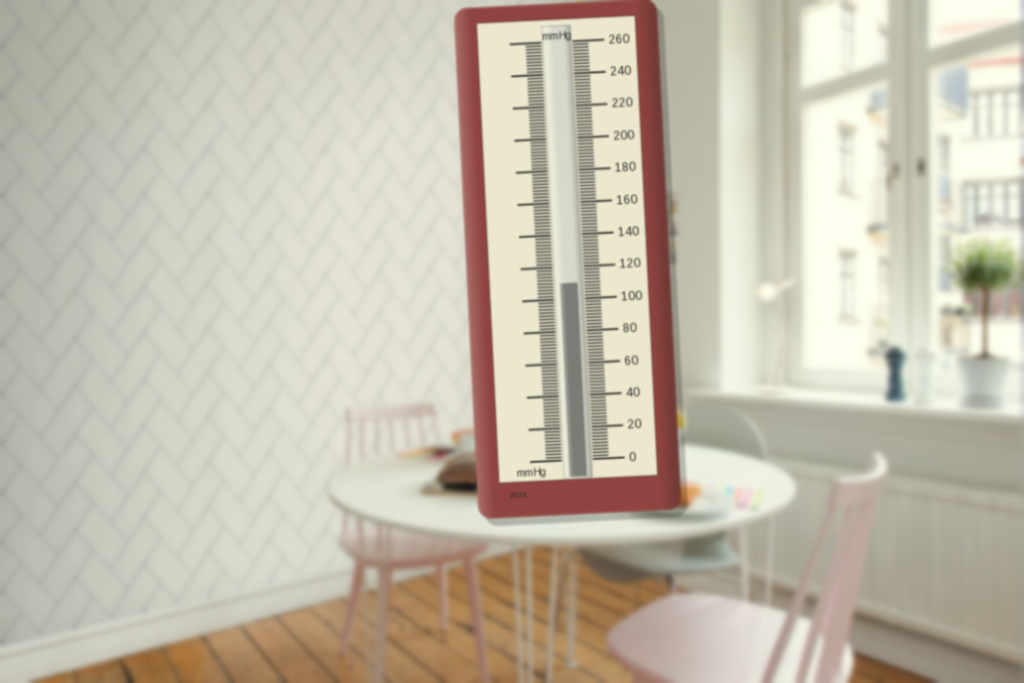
110
